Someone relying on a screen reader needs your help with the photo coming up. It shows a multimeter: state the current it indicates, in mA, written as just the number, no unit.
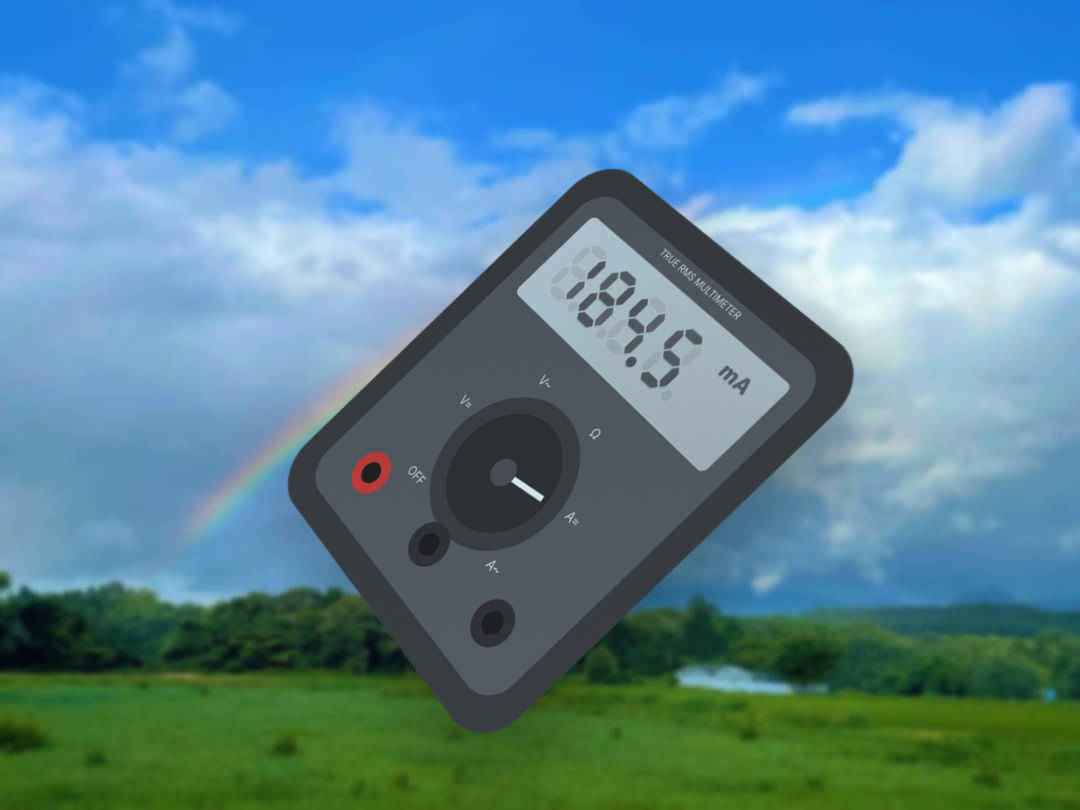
184.5
